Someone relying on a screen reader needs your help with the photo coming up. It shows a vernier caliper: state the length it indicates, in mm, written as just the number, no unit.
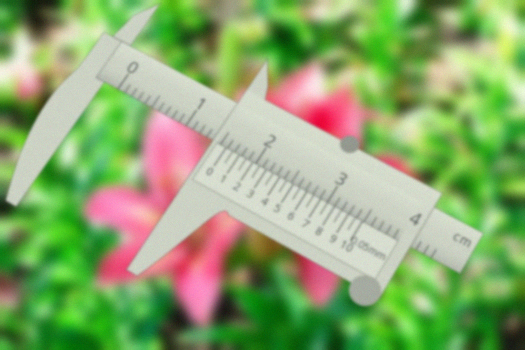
15.8
